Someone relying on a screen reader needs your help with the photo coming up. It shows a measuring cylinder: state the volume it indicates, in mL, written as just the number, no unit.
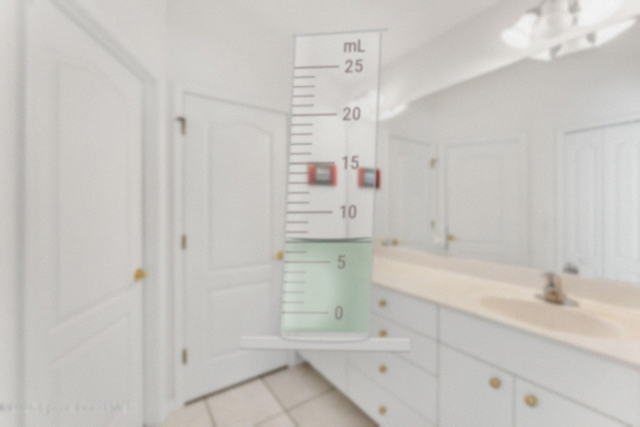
7
